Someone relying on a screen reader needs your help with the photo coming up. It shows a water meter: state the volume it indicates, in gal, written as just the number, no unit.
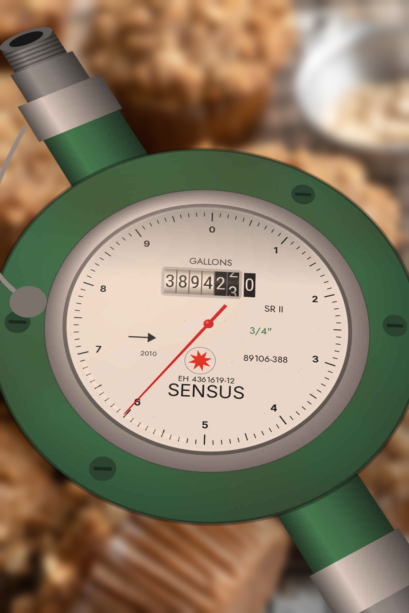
3894226.0
